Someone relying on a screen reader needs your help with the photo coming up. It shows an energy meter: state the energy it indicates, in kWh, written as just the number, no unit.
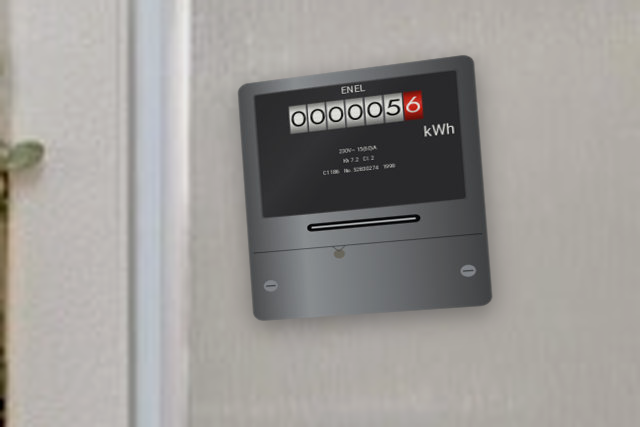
5.6
